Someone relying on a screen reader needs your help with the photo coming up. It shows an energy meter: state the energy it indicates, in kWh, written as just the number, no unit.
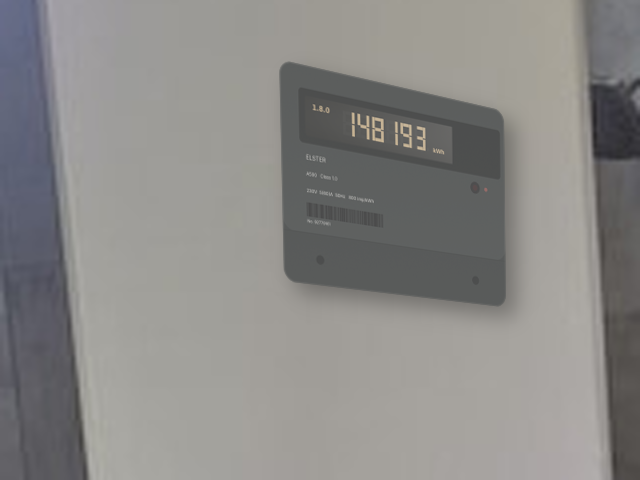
148193
